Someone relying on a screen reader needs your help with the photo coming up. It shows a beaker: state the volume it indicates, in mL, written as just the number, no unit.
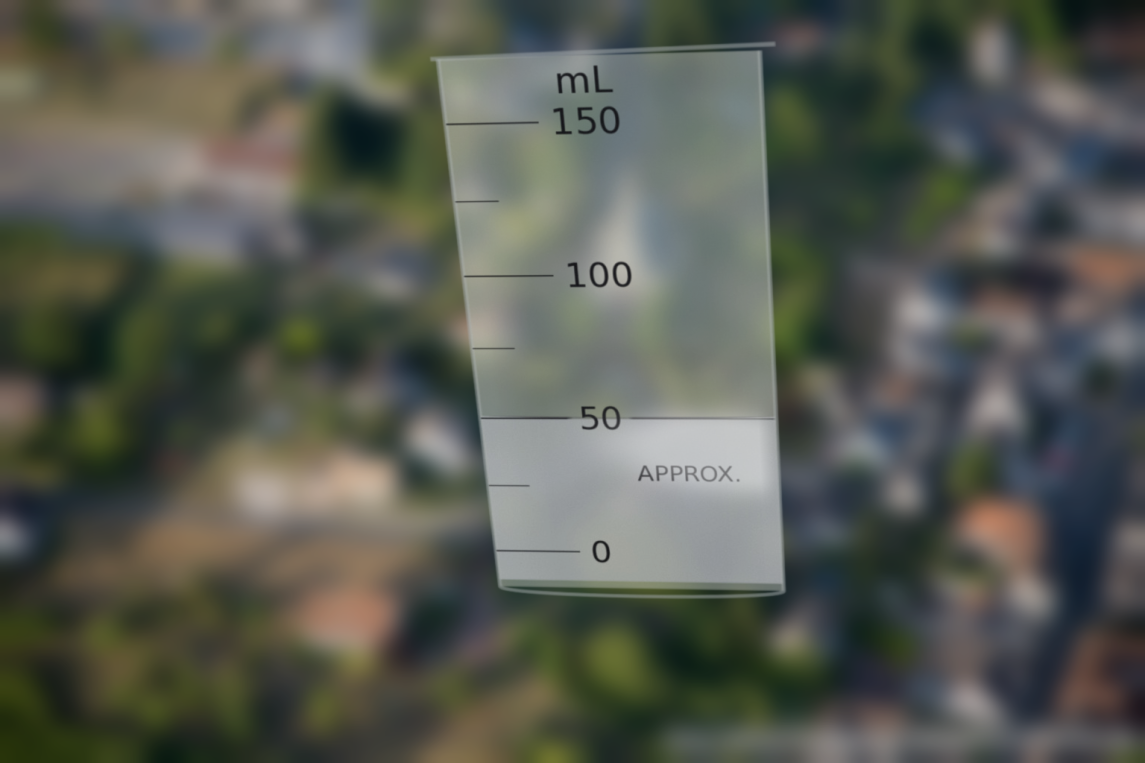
50
